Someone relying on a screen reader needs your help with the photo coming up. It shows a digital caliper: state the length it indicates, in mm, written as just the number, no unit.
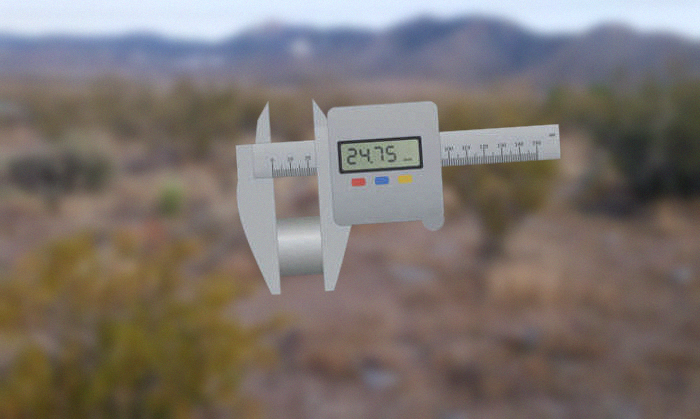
24.75
